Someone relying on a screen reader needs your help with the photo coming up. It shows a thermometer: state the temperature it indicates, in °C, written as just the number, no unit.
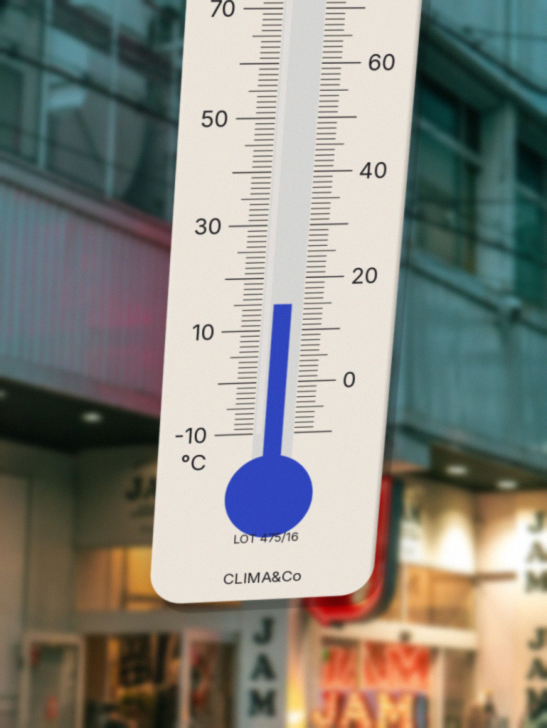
15
